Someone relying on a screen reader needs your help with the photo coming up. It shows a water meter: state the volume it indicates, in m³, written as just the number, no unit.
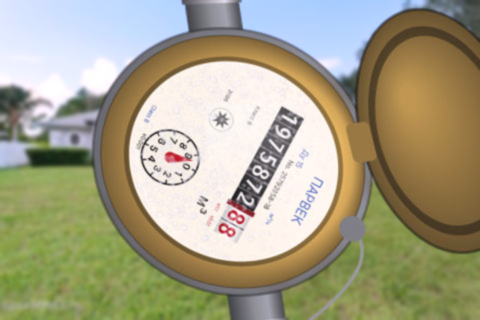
1975872.879
